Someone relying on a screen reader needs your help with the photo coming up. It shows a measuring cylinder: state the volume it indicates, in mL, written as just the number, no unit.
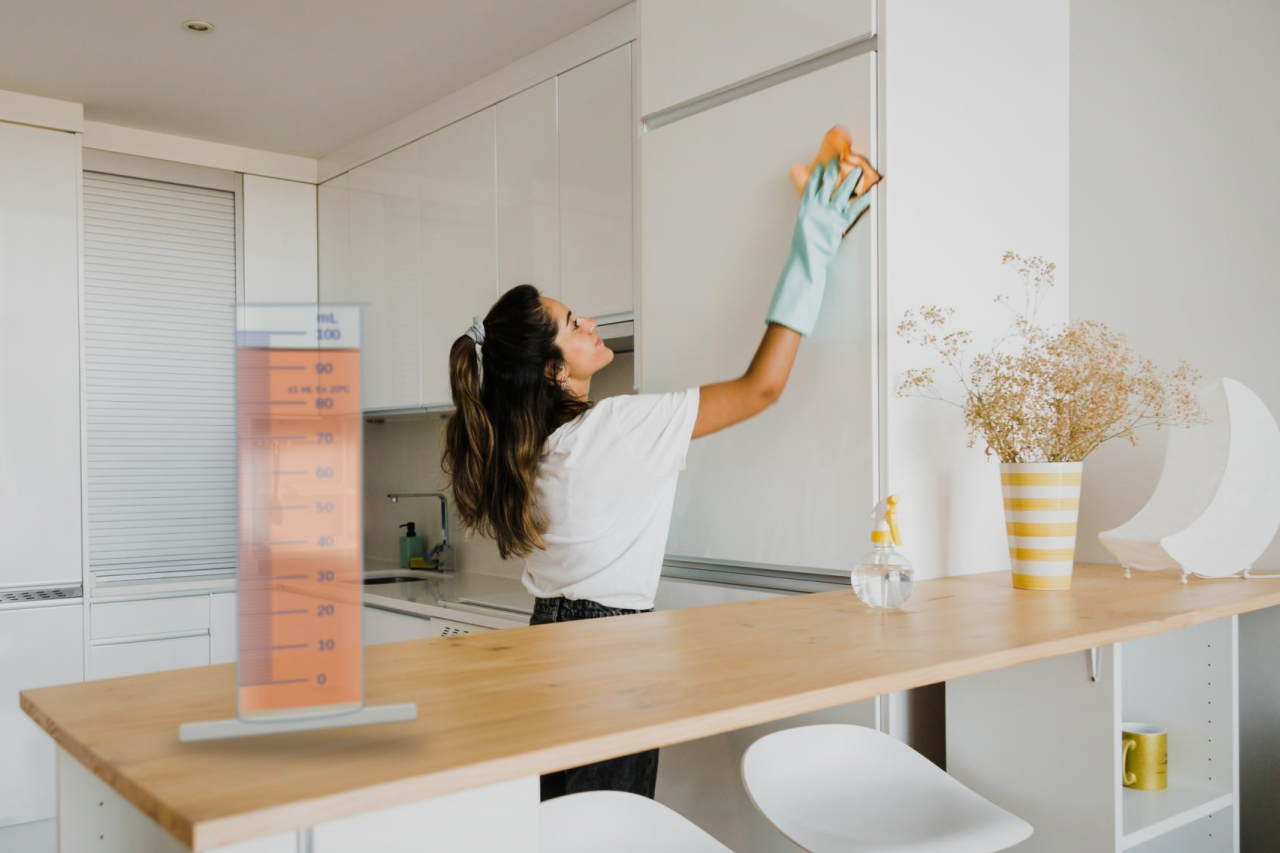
95
